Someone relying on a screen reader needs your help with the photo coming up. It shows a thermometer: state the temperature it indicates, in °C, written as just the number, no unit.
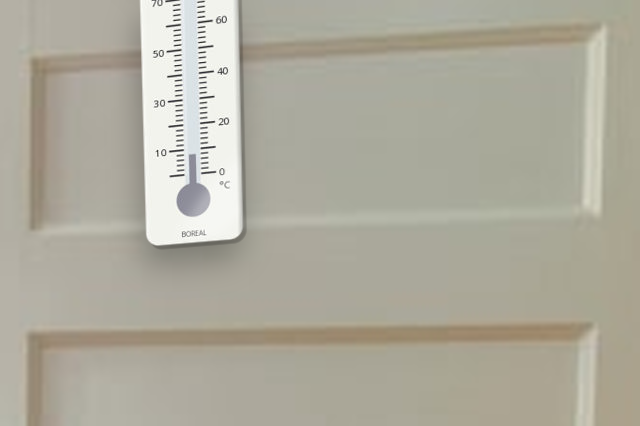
8
